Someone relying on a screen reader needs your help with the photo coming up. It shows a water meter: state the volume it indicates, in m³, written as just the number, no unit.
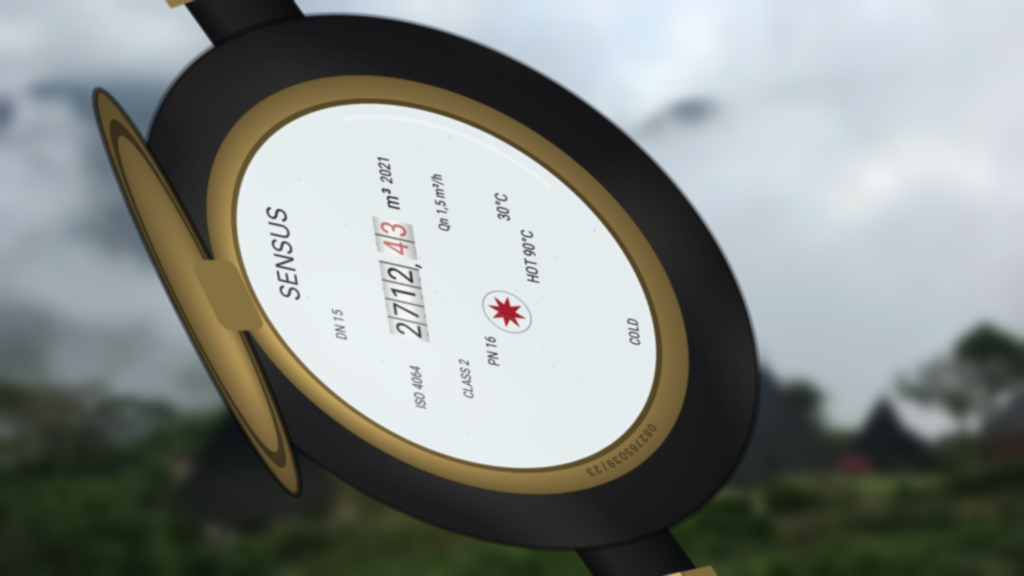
2712.43
